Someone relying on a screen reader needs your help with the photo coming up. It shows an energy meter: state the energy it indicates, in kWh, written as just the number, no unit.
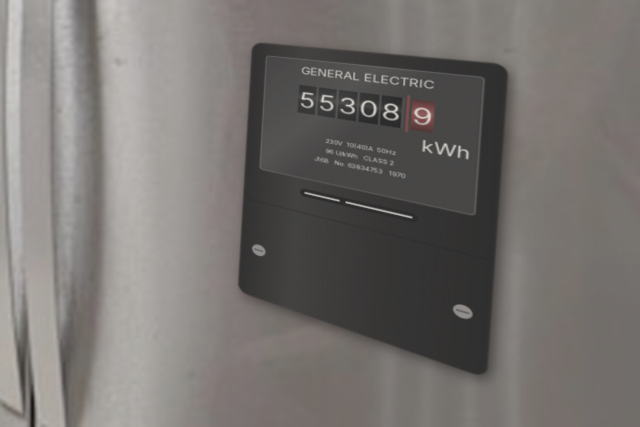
55308.9
